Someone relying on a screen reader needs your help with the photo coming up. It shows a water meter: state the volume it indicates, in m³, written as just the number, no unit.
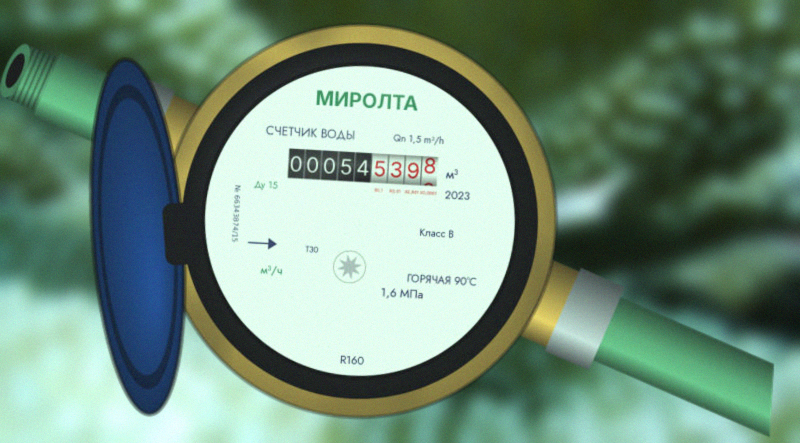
54.5398
